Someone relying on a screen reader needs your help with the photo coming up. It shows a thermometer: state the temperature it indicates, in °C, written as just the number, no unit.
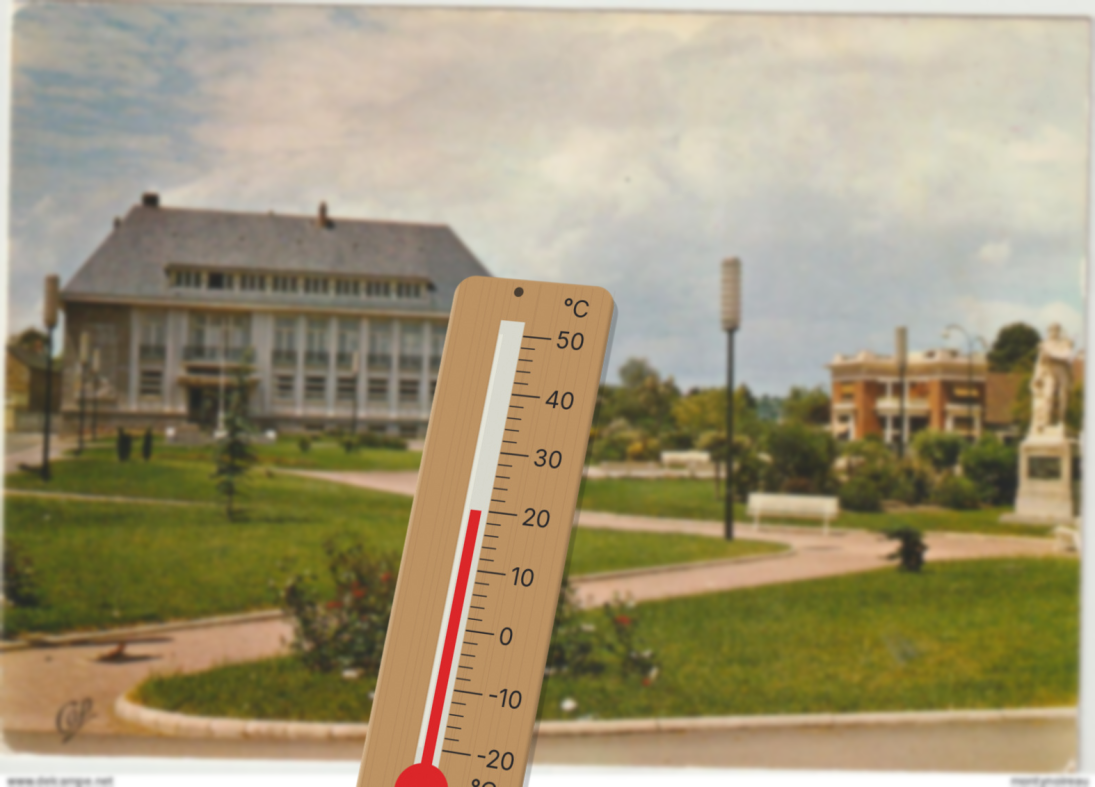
20
